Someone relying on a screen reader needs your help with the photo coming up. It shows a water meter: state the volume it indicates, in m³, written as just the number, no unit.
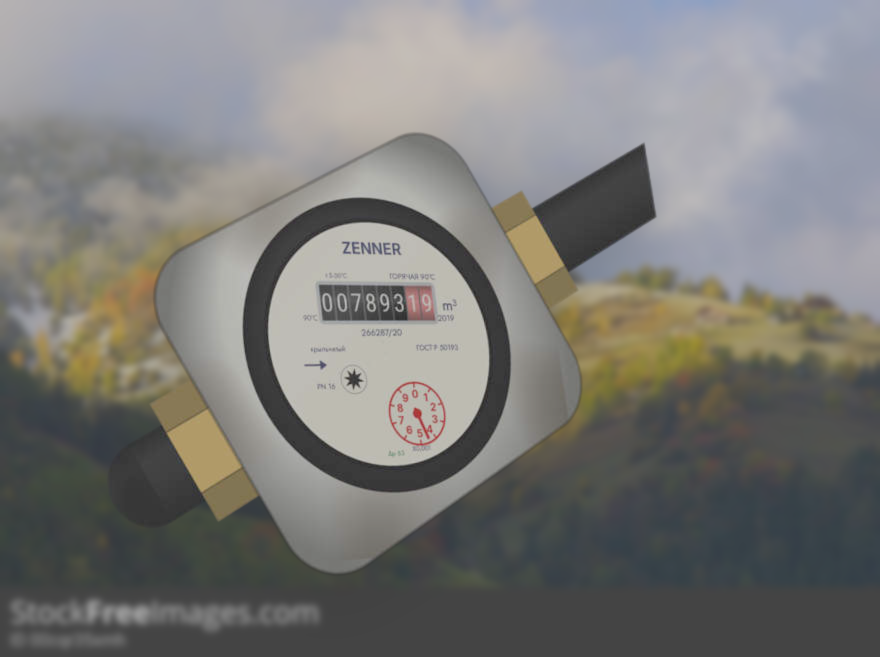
7893.194
